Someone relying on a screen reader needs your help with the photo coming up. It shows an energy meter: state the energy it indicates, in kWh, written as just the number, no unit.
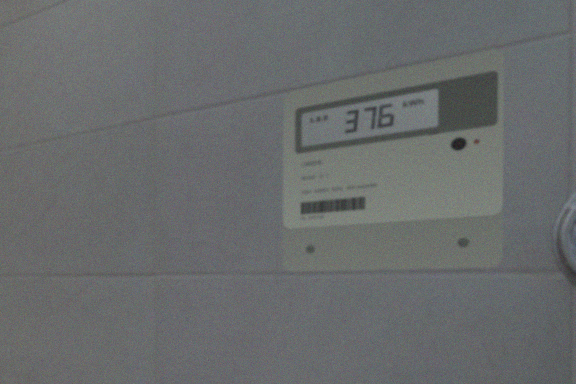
376
